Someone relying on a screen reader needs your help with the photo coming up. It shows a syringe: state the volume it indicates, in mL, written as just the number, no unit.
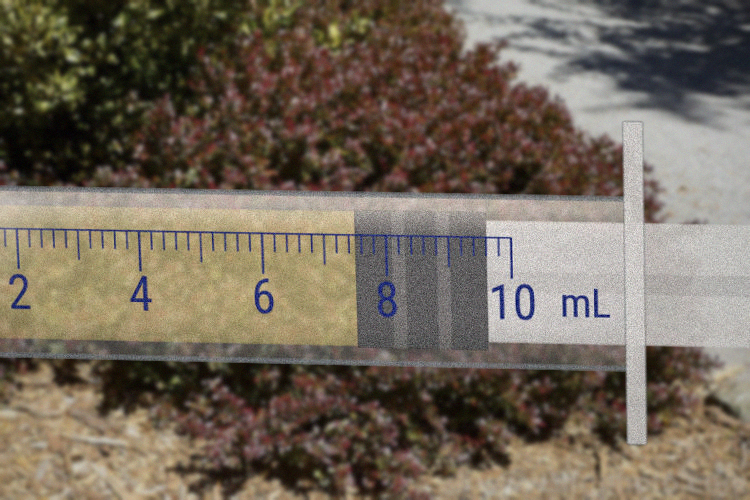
7.5
